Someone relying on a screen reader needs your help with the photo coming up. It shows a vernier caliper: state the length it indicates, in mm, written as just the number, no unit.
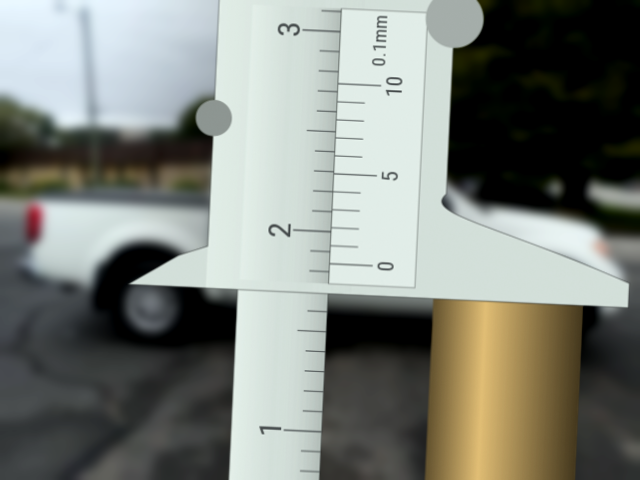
18.4
